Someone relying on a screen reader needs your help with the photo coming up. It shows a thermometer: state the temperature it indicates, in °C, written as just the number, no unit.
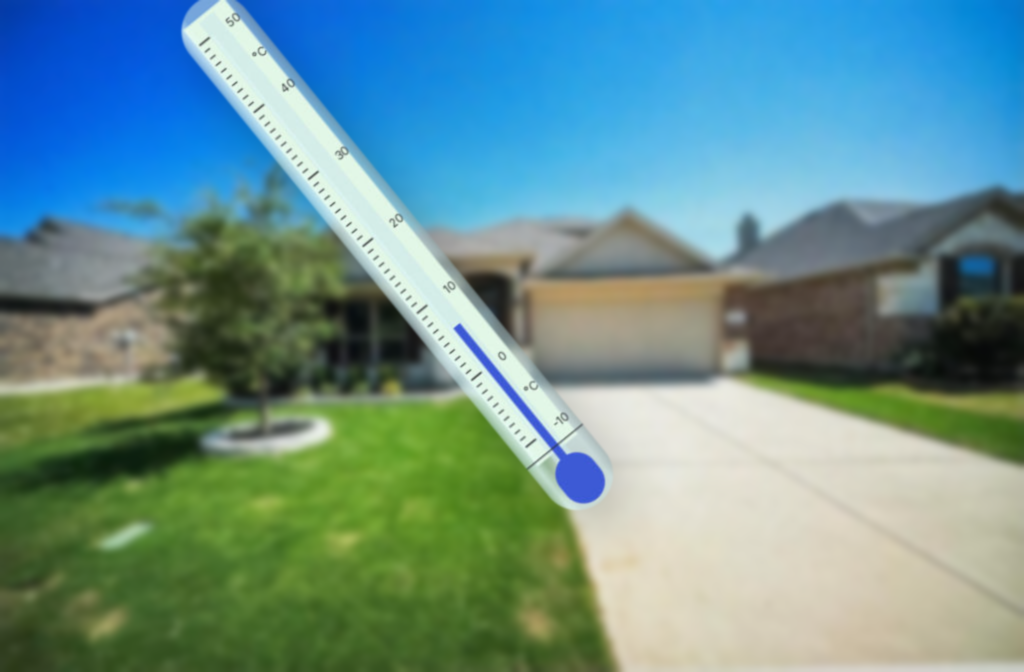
6
